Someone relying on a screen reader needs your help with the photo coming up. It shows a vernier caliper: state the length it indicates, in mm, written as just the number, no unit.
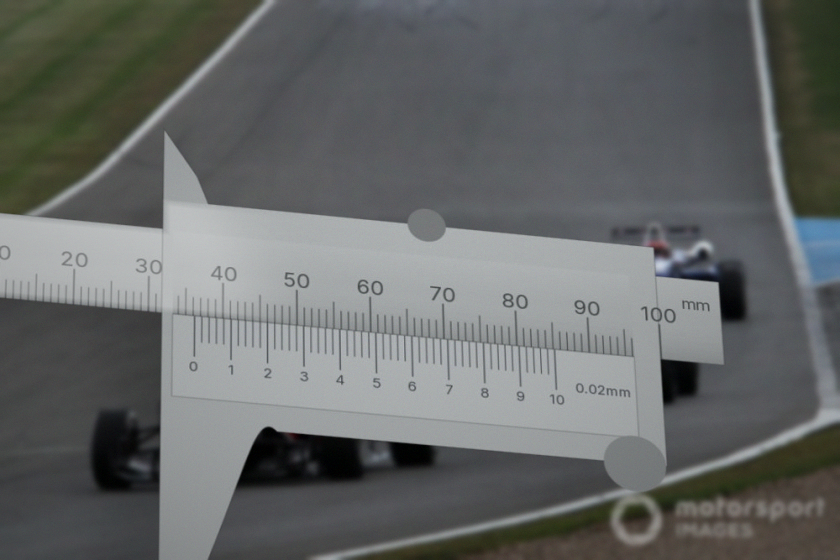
36.2
